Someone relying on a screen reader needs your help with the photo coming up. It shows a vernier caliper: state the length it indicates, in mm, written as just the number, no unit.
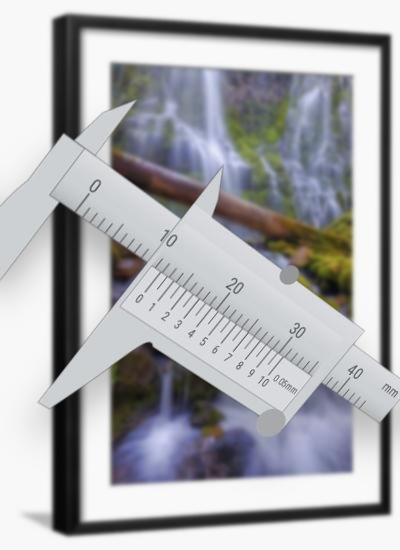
11.8
